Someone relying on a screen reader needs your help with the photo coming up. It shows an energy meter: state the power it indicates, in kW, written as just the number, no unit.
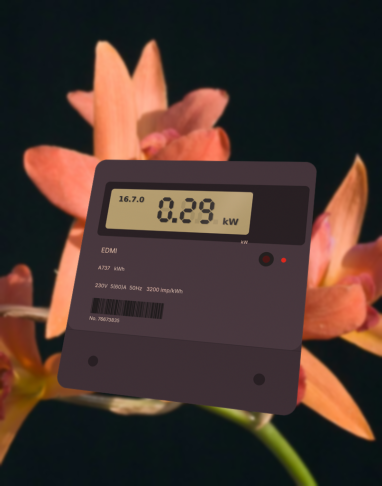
0.29
